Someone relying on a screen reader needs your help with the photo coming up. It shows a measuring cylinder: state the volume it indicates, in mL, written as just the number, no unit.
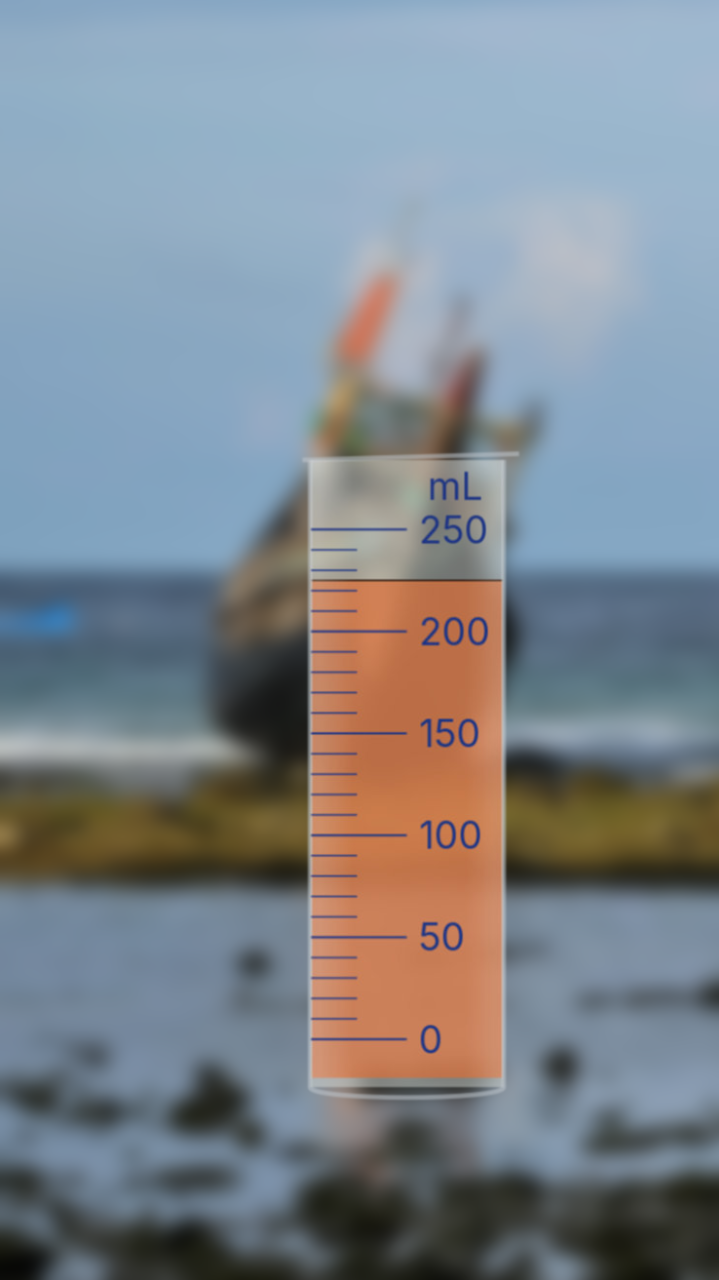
225
